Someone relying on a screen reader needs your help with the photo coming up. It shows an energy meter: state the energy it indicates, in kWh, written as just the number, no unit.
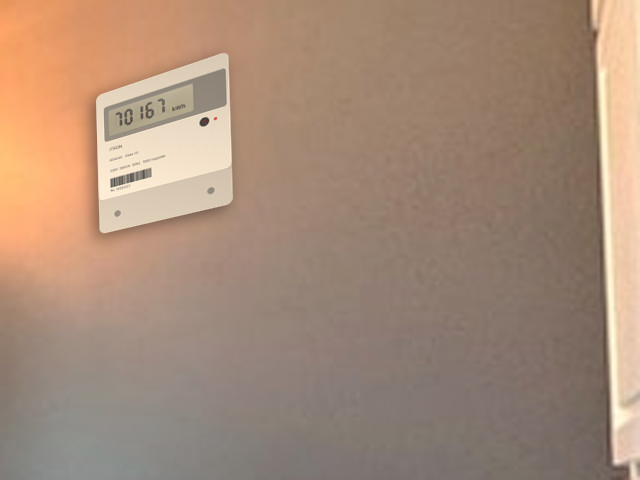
70167
